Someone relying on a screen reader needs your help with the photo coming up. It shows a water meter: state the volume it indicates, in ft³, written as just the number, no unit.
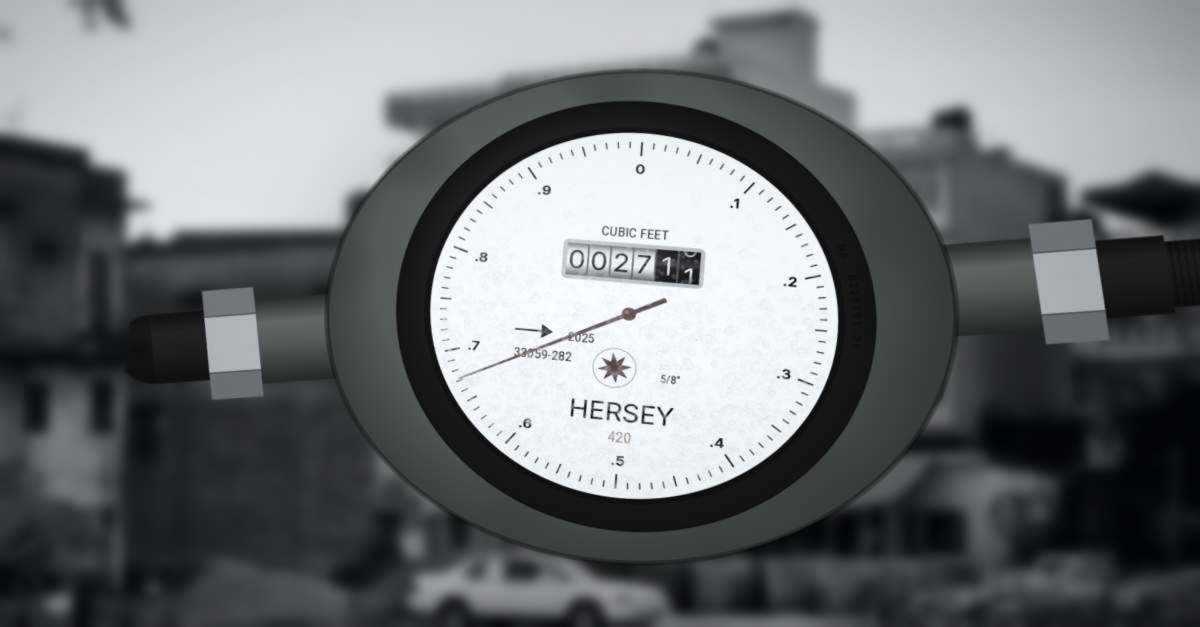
2710.67
